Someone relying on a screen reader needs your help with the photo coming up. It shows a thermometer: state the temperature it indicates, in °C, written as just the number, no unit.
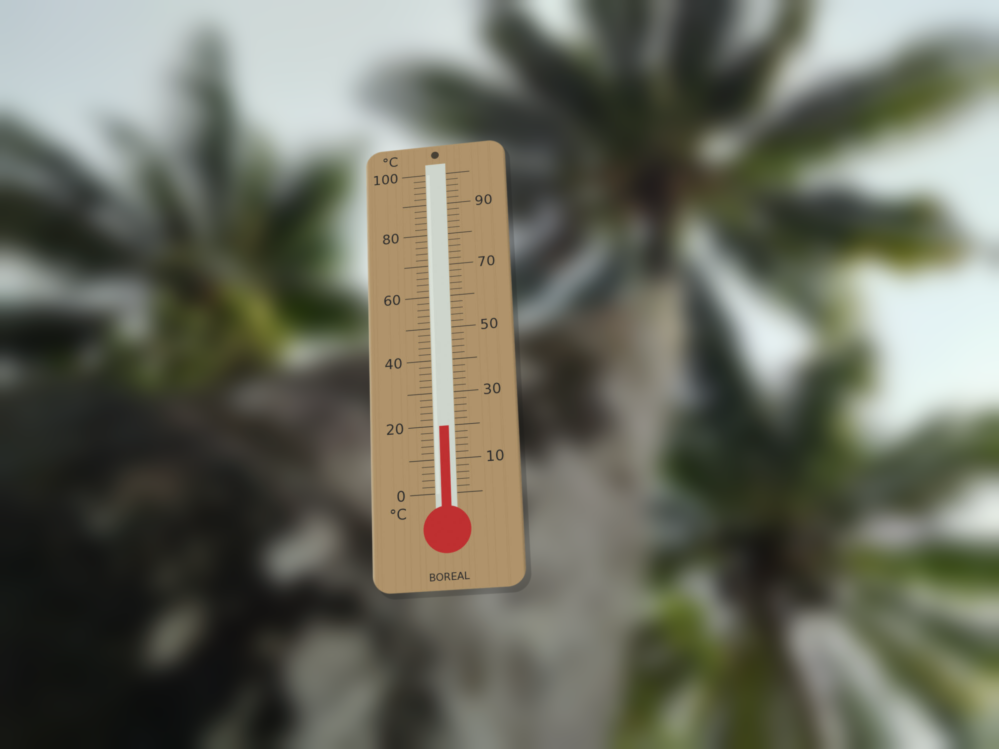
20
